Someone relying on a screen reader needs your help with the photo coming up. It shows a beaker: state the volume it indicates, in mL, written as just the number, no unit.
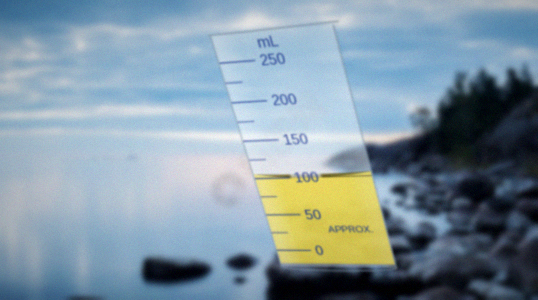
100
